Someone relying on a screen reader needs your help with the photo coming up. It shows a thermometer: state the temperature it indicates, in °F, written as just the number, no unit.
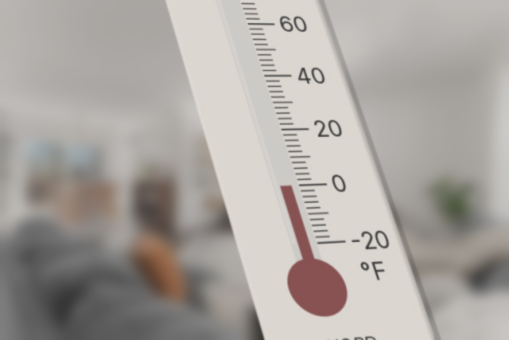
0
